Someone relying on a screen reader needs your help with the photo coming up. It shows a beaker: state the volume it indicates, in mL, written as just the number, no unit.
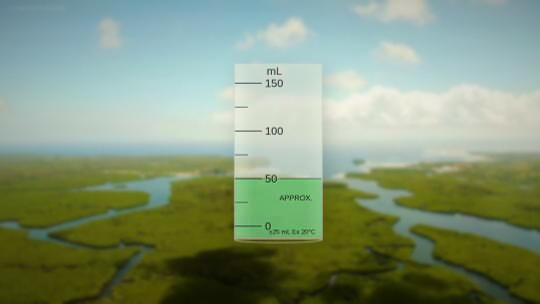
50
